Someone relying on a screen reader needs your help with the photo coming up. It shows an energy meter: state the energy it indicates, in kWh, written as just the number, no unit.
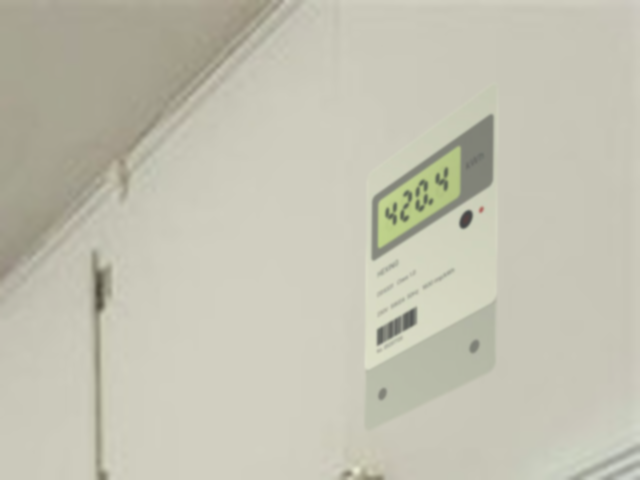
420.4
